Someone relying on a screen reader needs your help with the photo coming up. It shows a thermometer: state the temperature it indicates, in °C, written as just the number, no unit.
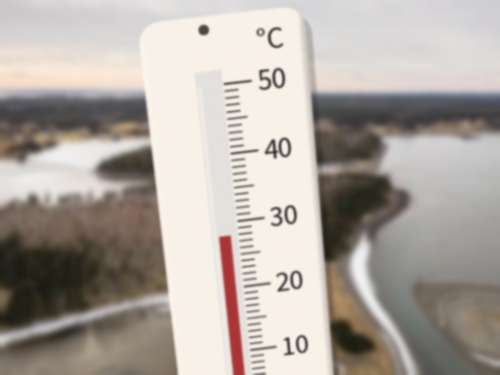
28
